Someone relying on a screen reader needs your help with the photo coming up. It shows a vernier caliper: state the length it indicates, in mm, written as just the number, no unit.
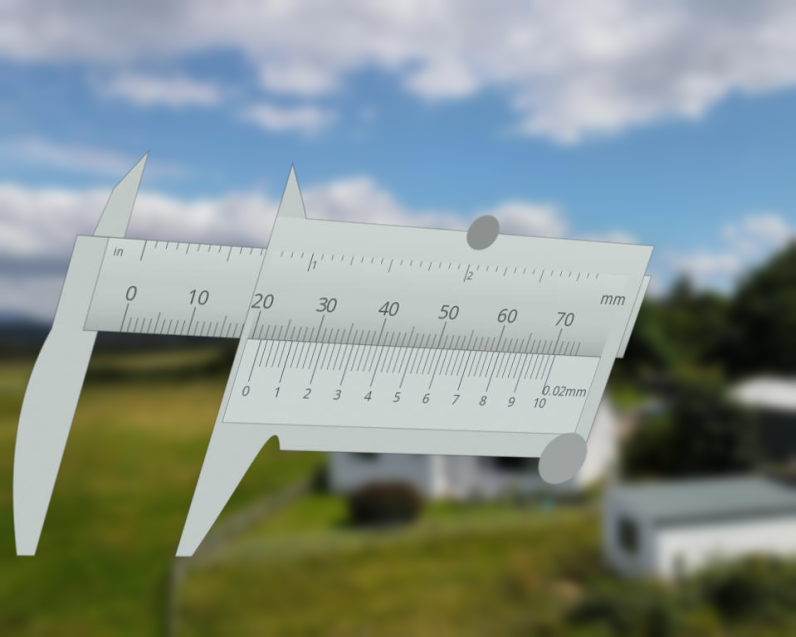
21.4
